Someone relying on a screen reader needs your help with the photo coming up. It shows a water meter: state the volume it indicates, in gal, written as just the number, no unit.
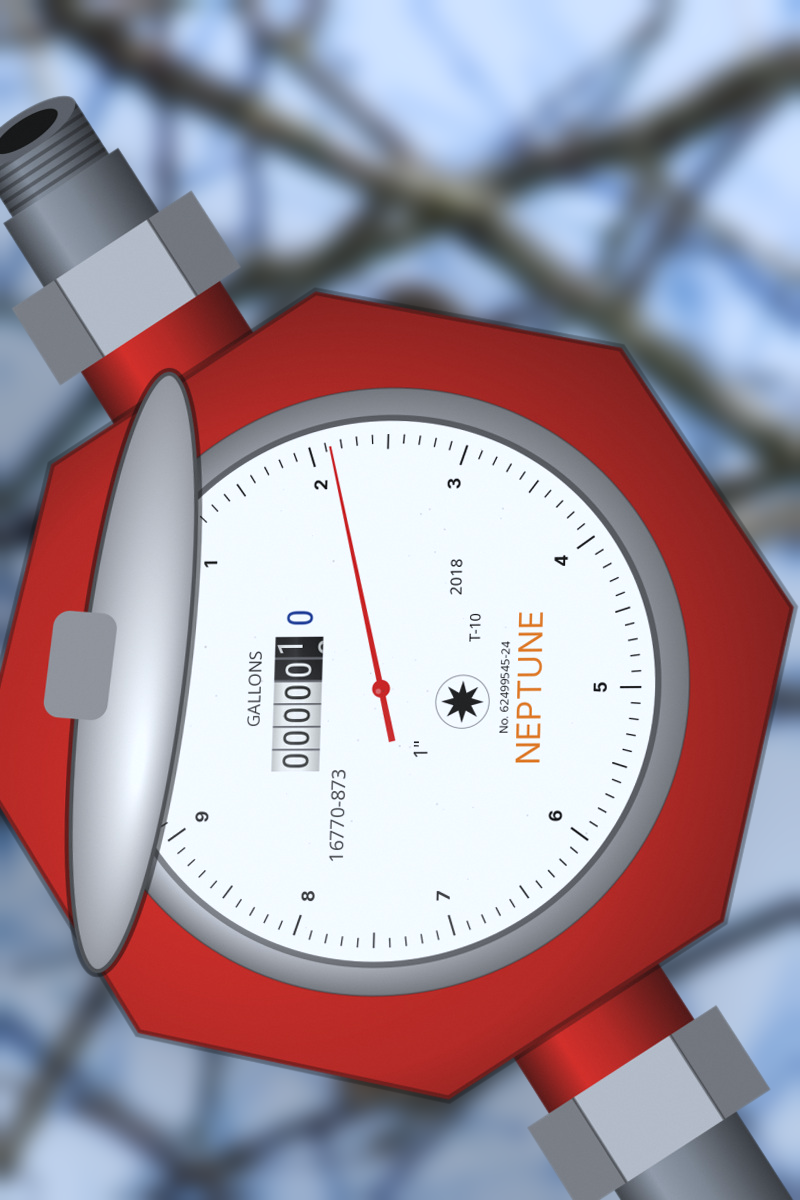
12.1
